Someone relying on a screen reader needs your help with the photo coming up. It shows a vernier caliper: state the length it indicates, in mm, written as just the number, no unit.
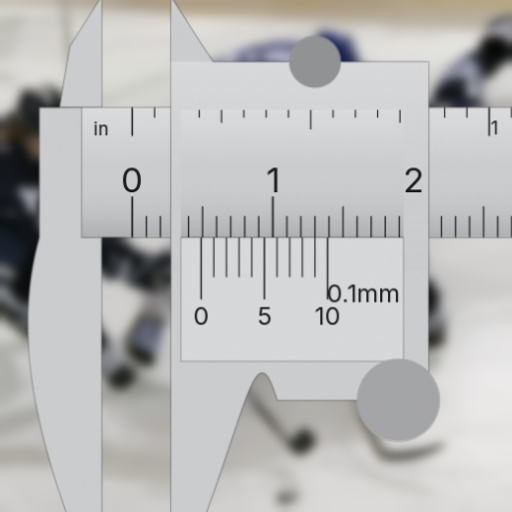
4.9
